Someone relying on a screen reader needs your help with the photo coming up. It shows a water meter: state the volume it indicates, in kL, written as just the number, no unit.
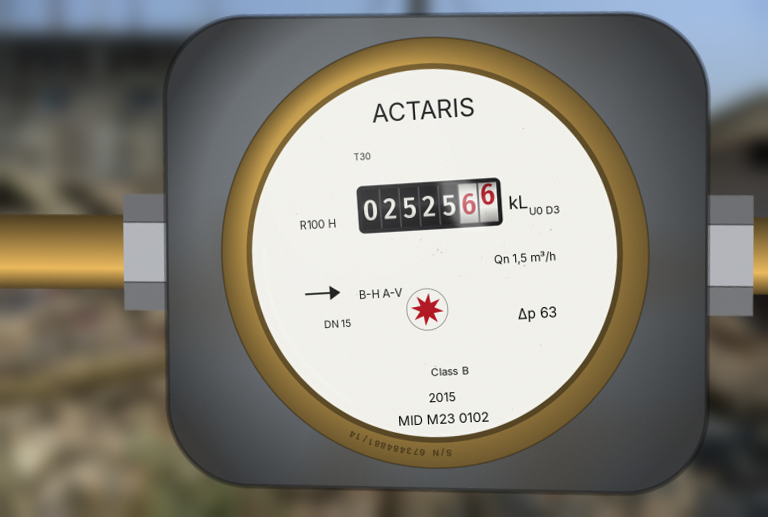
2525.66
